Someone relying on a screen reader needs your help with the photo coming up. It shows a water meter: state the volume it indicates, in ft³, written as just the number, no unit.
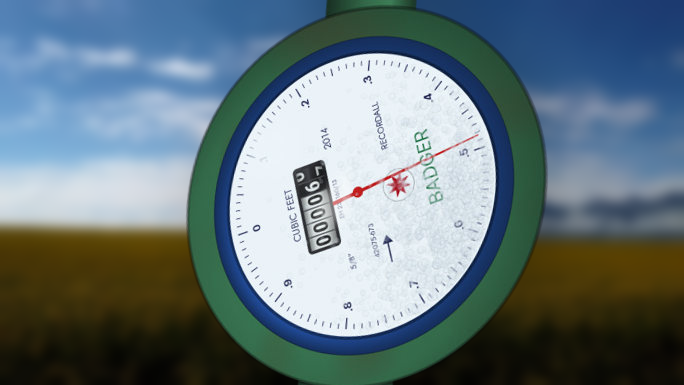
66.48
